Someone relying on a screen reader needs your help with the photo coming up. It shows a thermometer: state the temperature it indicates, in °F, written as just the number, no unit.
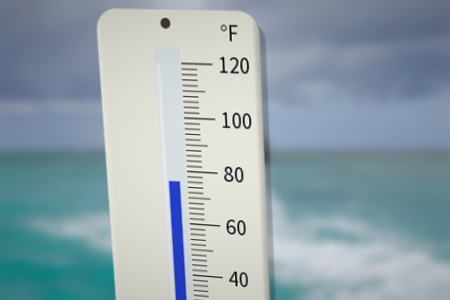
76
